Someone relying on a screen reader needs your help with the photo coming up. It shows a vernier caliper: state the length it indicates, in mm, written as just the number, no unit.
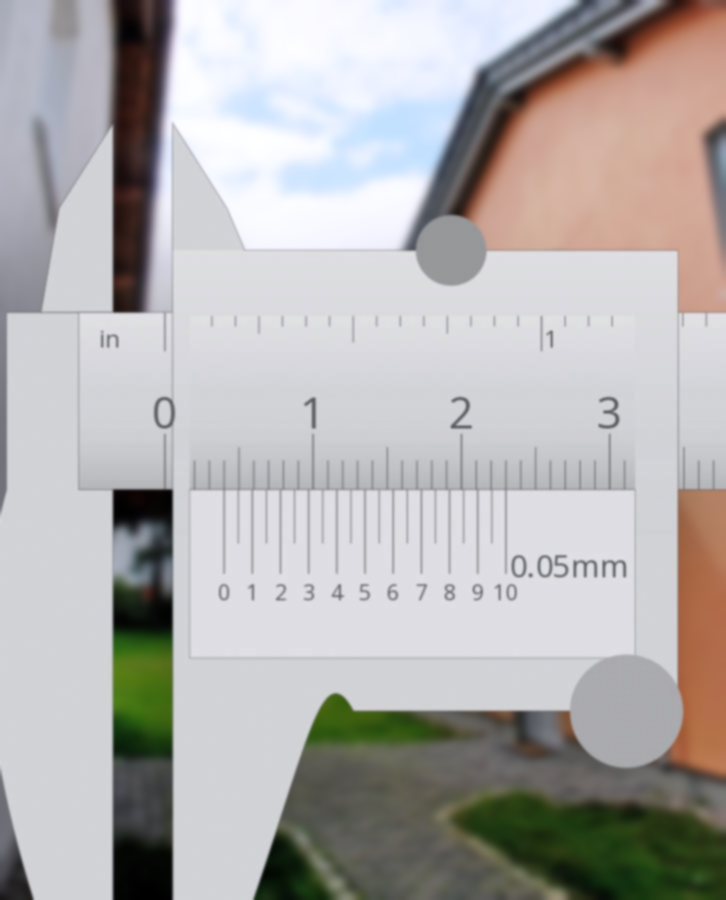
4.0
